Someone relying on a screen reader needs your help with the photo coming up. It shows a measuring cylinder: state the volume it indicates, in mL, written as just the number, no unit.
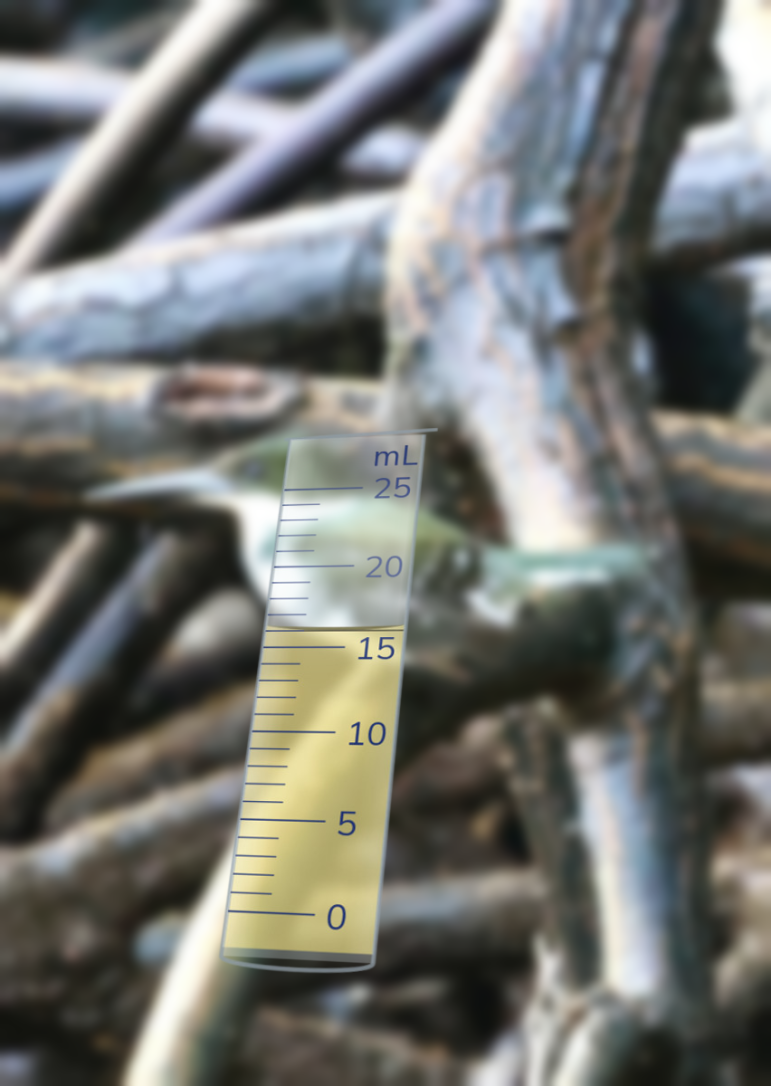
16
